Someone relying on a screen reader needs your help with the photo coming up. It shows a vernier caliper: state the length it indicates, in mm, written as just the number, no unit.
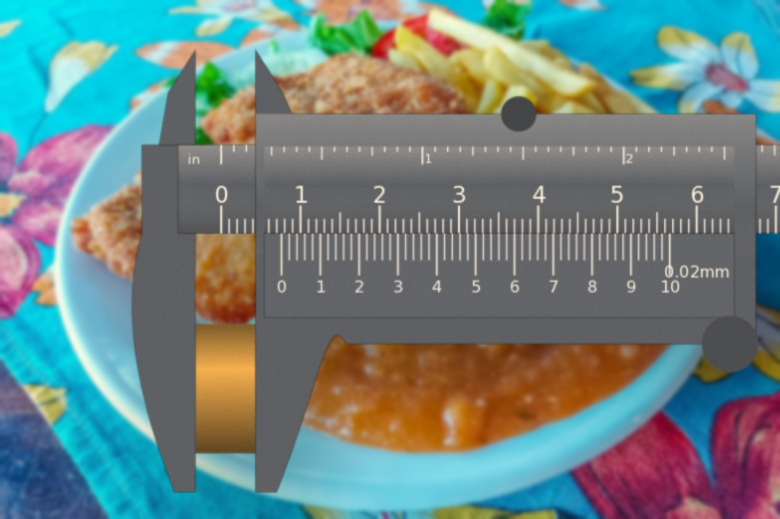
7.6
